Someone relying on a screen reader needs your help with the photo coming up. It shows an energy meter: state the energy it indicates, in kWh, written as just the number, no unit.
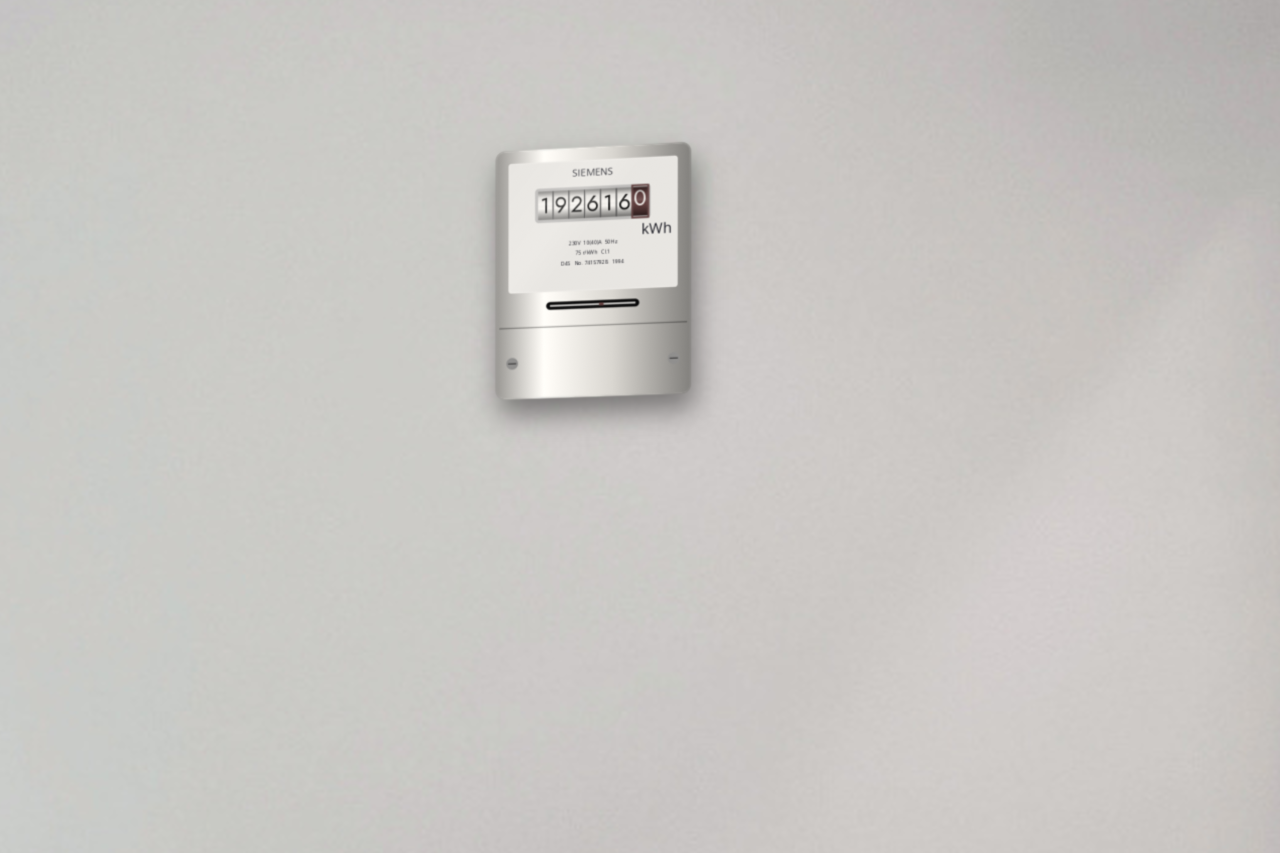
192616.0
